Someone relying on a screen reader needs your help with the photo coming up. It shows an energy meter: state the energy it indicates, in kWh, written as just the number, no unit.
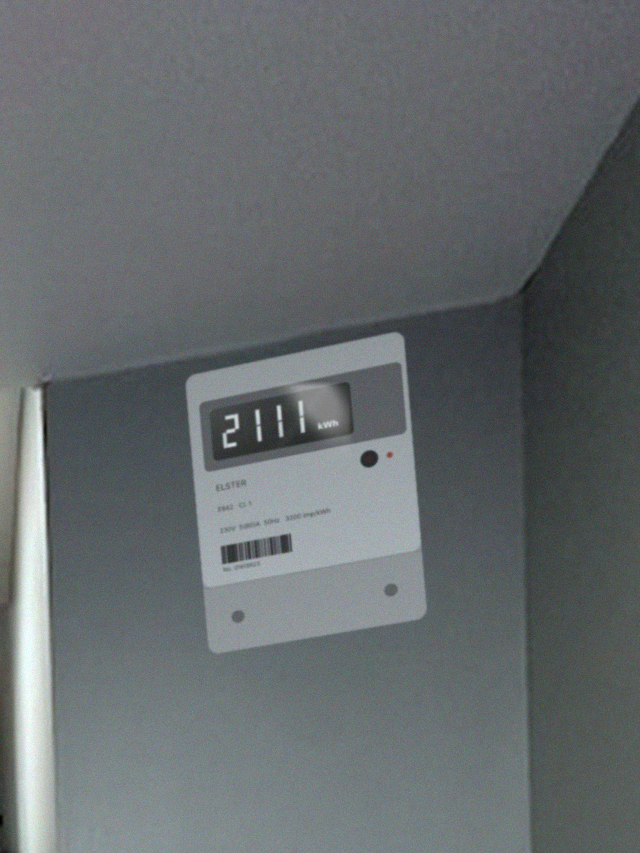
2111
